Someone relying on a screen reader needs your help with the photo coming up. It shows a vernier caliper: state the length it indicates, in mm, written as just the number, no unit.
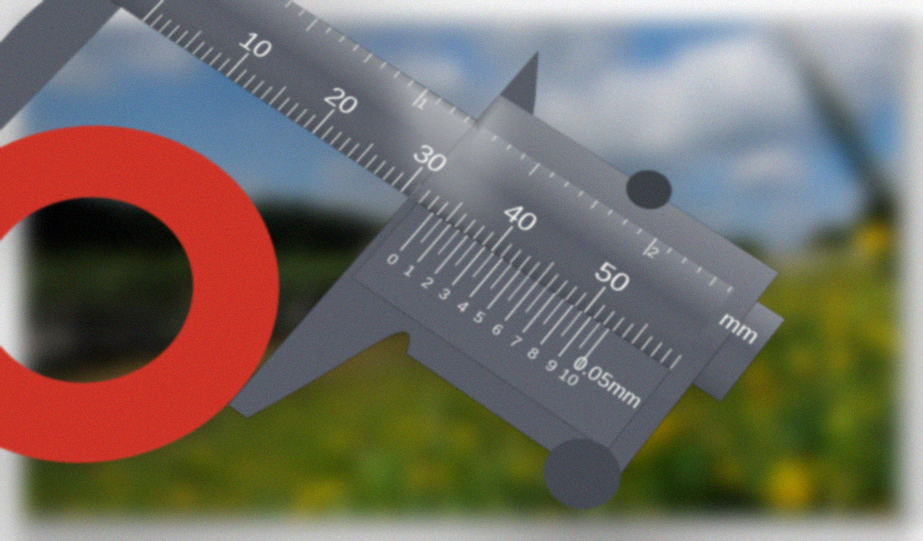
33.6
